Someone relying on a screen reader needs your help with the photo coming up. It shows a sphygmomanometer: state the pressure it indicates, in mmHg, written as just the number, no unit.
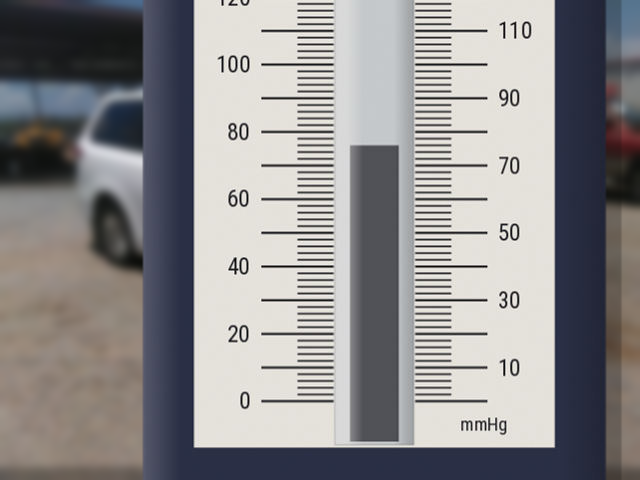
76
